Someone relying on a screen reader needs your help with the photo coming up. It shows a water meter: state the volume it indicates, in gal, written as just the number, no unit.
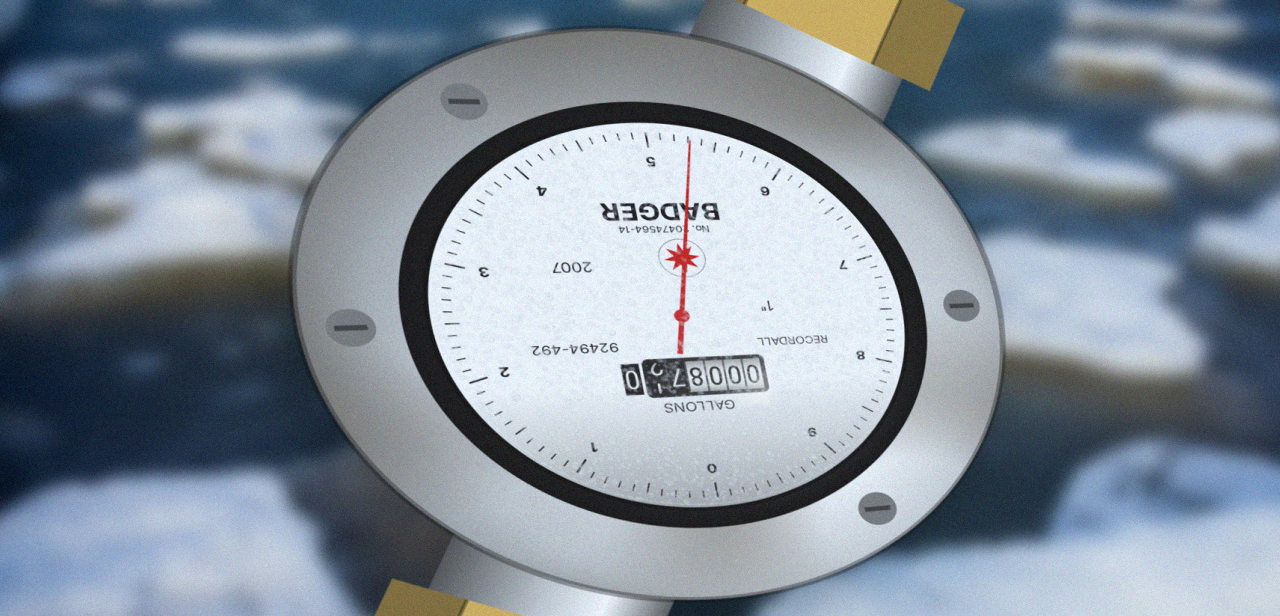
8715.3
